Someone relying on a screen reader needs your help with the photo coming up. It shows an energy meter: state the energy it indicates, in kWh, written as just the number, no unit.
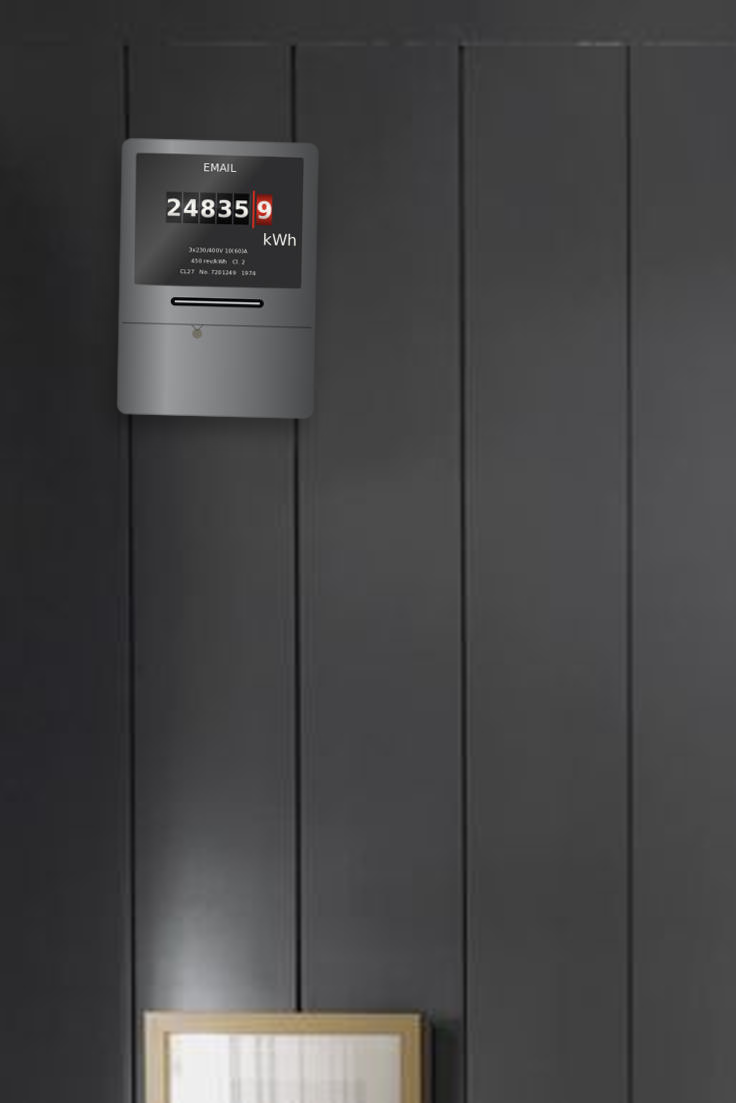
24835.9
